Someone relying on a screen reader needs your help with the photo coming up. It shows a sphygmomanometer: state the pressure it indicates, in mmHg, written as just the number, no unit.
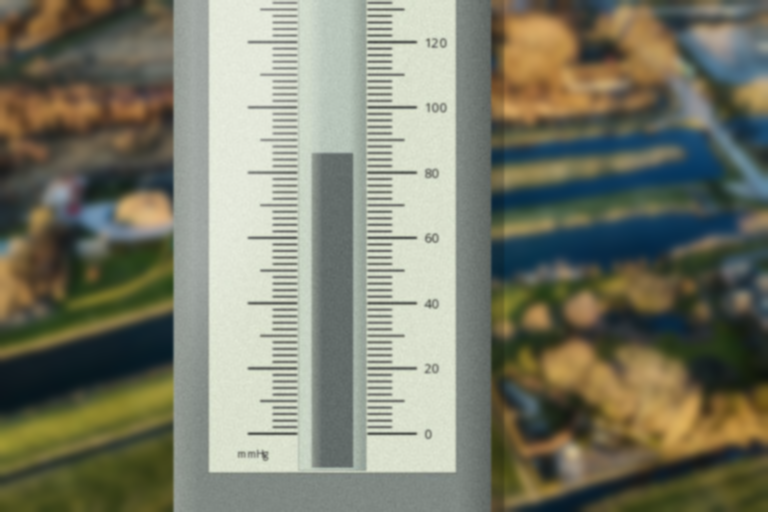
86
